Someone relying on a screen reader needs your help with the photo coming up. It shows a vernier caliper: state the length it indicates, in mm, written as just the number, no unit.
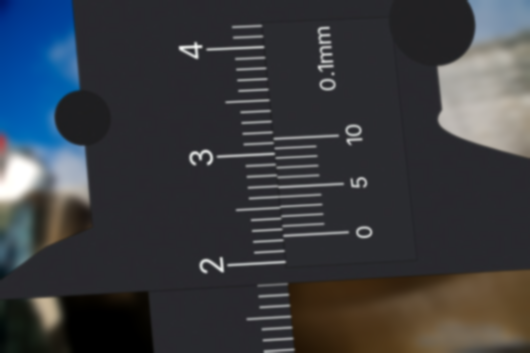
22.4
